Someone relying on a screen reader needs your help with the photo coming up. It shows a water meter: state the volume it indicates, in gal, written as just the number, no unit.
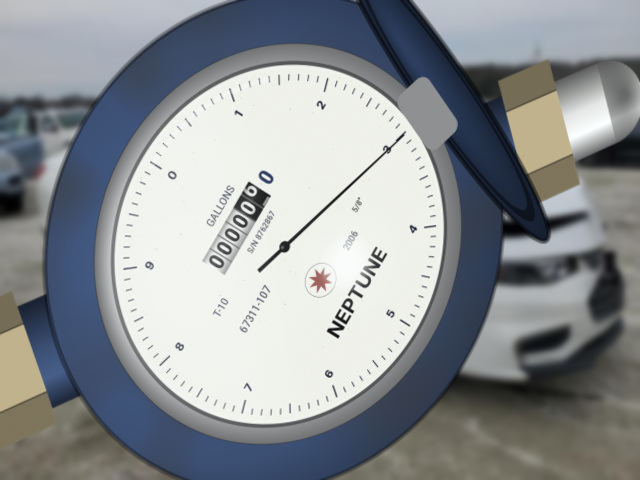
63.0
